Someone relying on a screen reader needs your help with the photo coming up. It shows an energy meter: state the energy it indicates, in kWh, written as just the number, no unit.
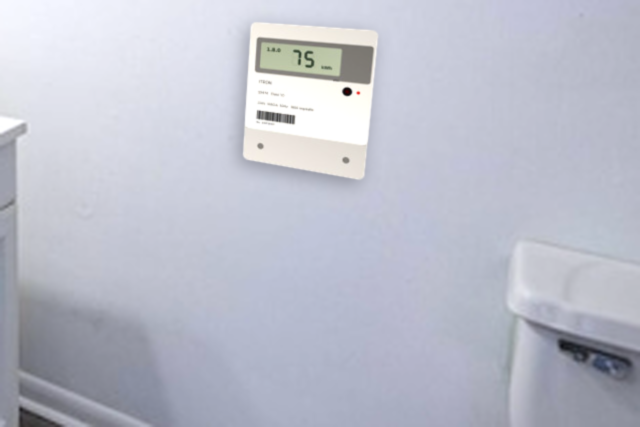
75
